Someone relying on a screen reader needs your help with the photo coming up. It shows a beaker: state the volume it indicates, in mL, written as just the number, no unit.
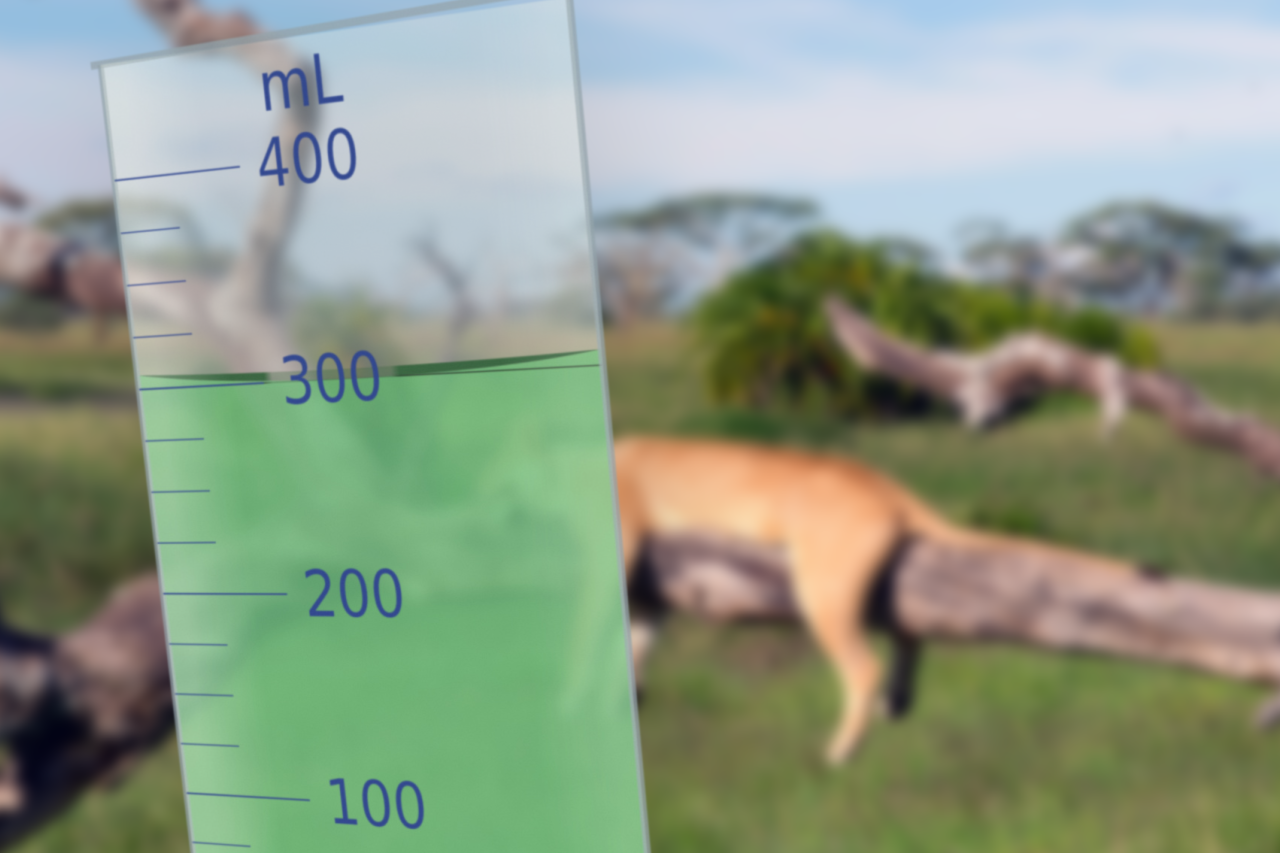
300
